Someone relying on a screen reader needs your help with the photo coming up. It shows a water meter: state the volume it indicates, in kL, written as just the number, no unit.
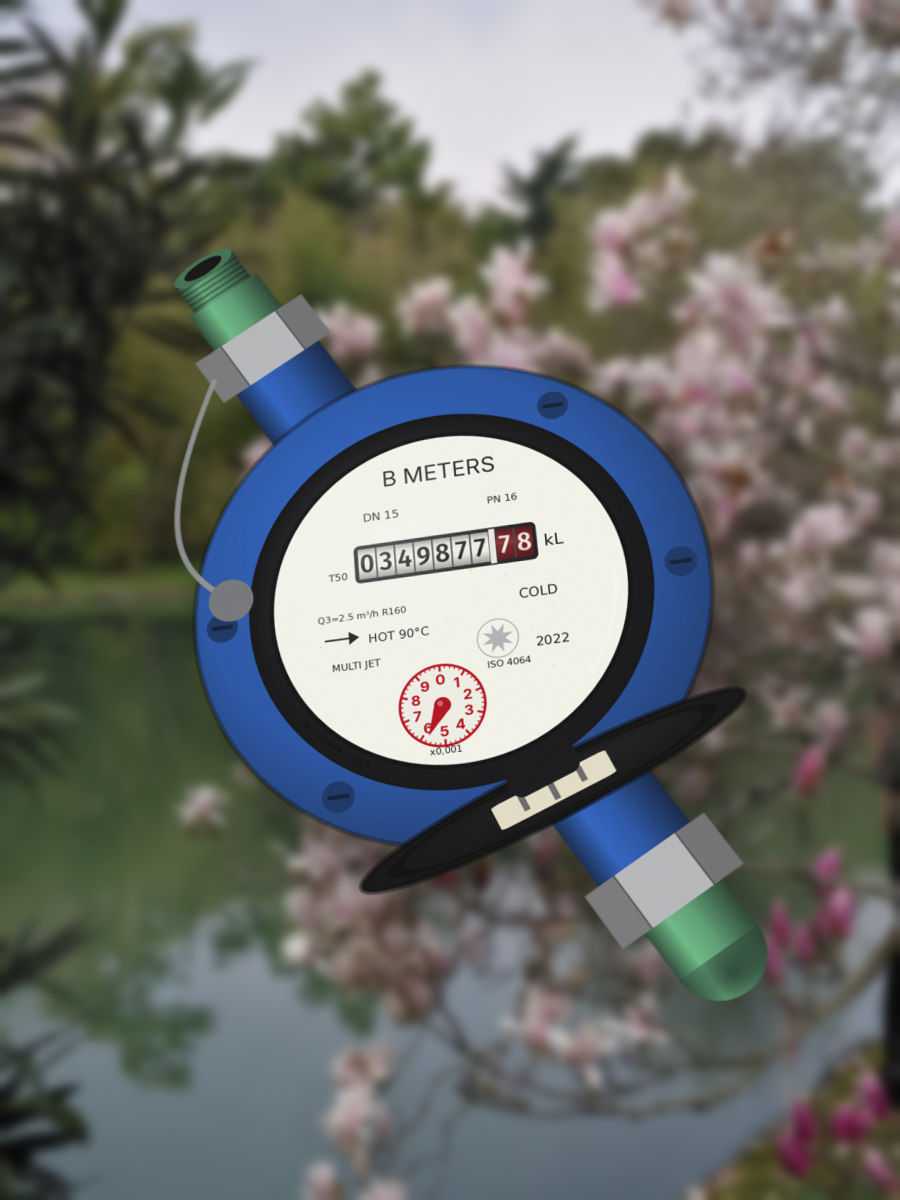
349877.785
